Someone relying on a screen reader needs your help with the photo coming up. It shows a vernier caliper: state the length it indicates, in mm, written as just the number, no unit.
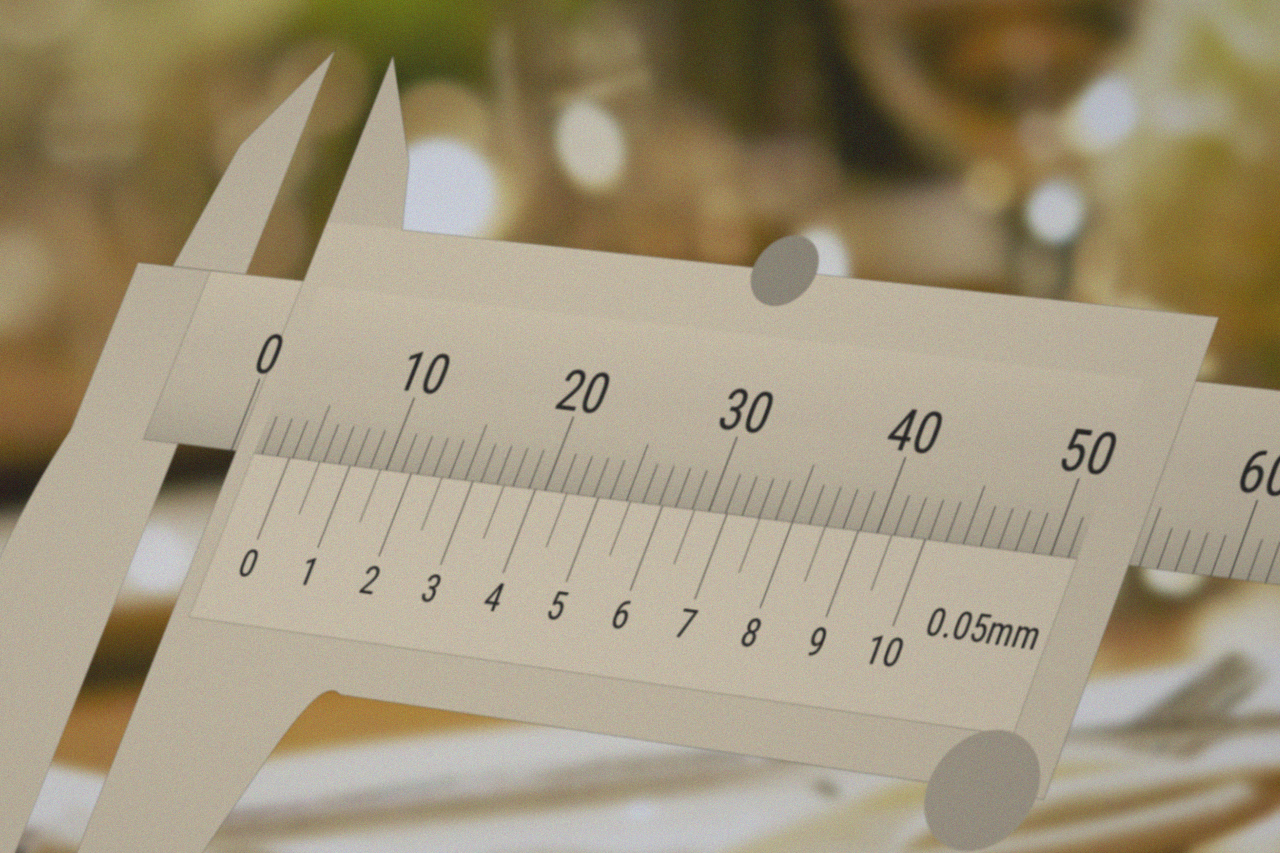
3.8
